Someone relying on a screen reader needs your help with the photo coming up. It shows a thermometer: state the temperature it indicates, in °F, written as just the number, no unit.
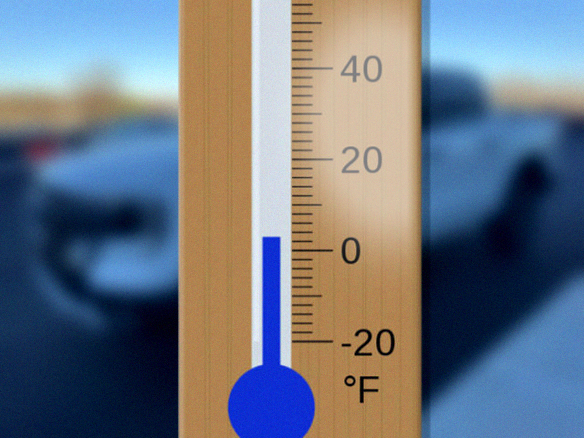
3
